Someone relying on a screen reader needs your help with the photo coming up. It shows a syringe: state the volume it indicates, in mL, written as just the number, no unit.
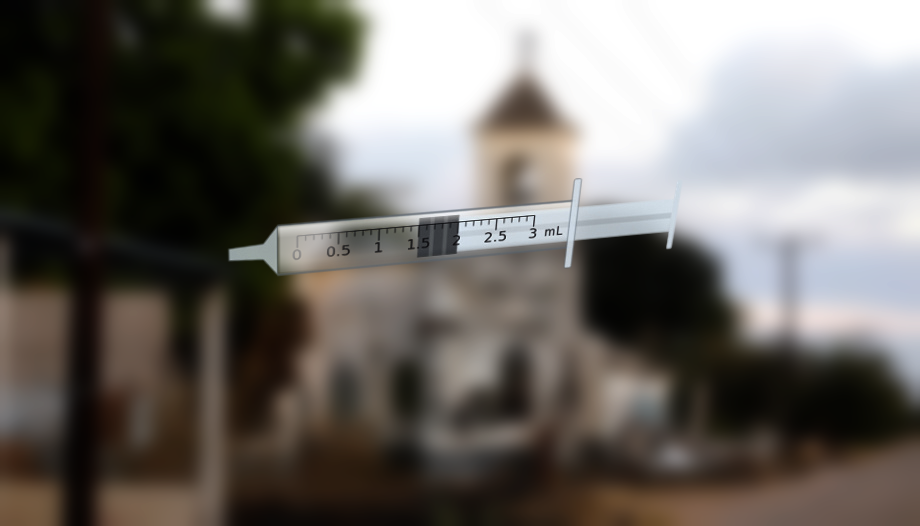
1.5
